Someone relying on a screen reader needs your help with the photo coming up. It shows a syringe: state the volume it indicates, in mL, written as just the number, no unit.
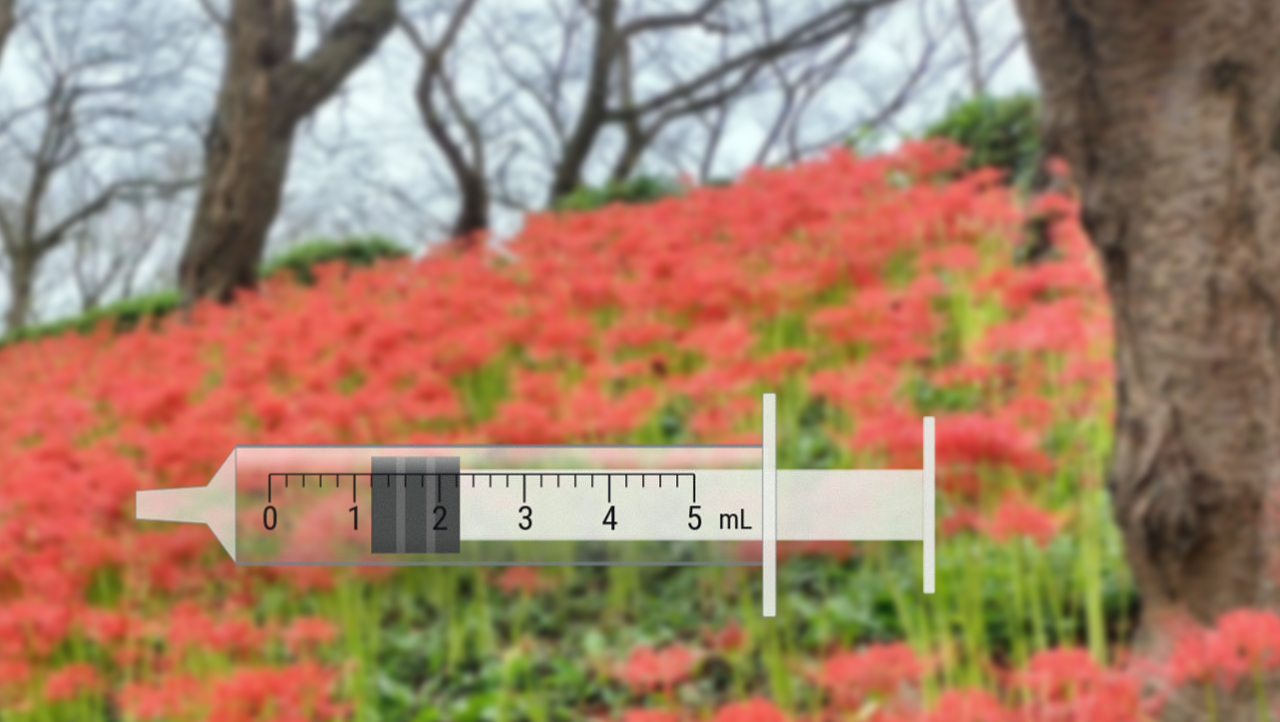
1.2
